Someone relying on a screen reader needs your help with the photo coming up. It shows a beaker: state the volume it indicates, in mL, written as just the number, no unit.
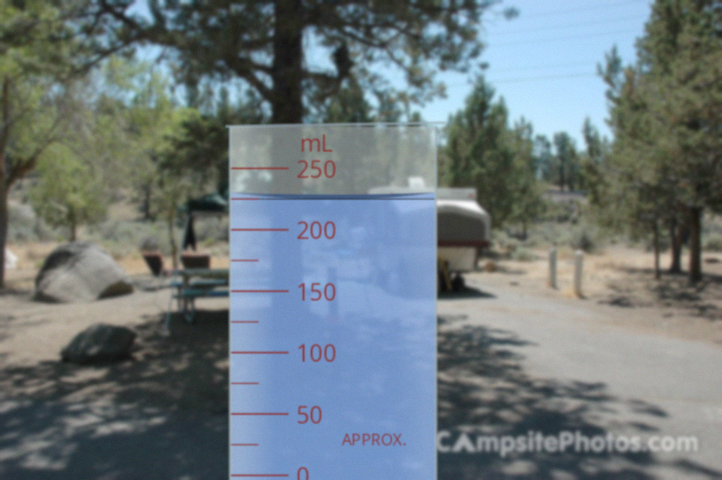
225
